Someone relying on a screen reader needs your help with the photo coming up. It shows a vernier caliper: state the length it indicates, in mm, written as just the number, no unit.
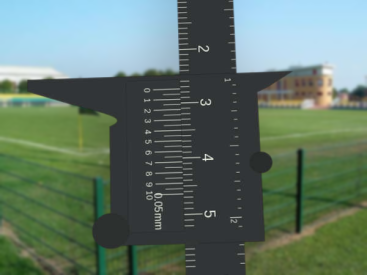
27.4
